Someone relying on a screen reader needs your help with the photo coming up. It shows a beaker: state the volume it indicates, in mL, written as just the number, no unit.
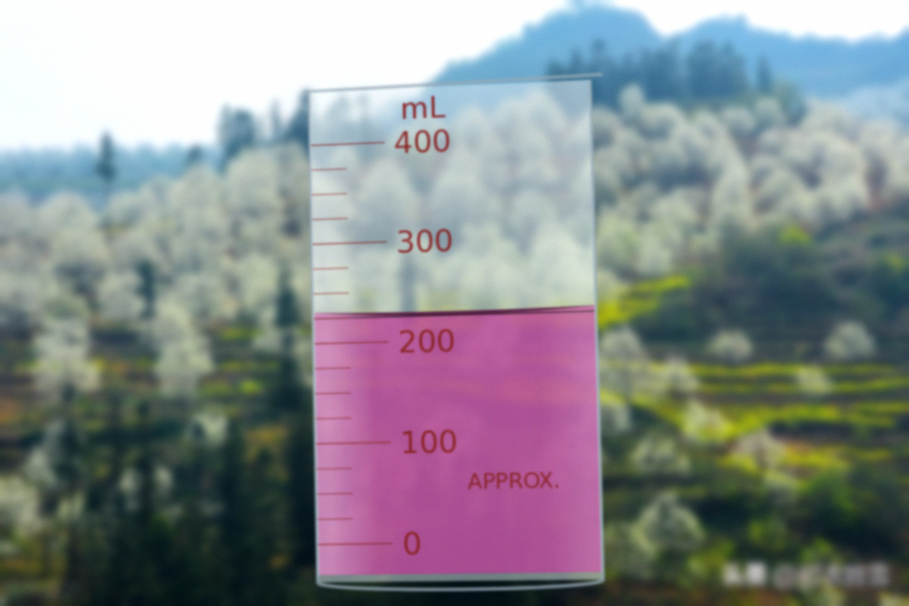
225
